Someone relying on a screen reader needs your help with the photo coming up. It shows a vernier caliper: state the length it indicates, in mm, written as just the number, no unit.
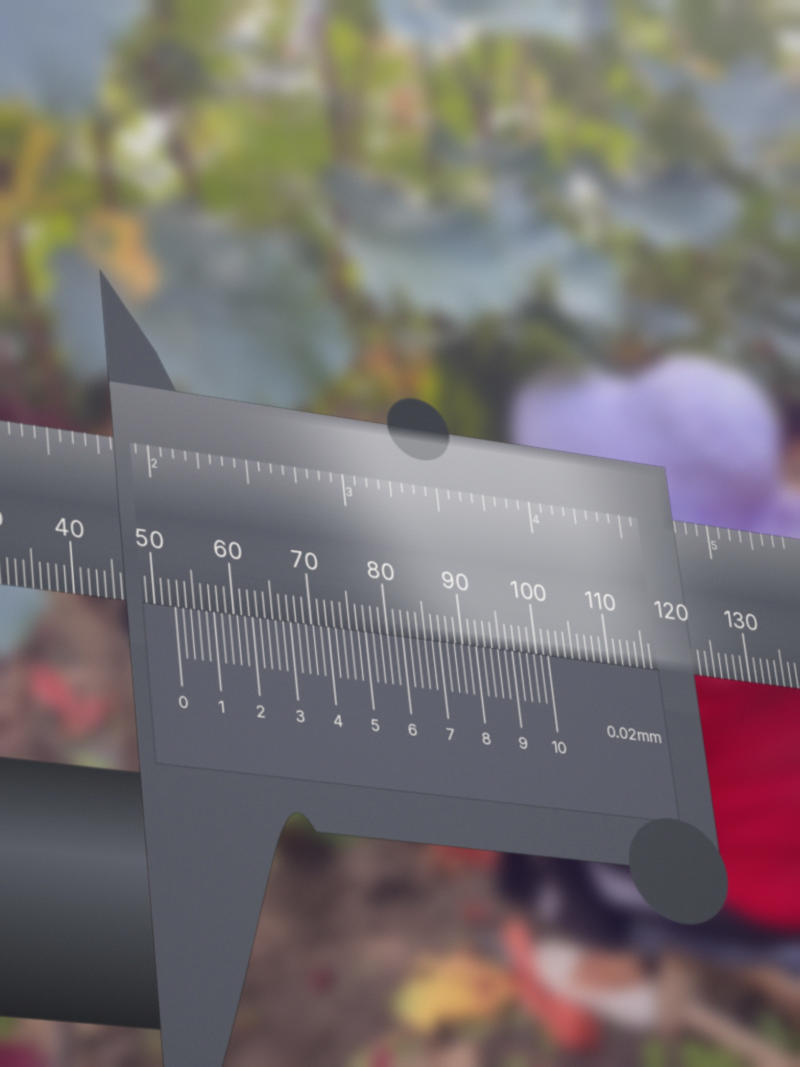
52.6
